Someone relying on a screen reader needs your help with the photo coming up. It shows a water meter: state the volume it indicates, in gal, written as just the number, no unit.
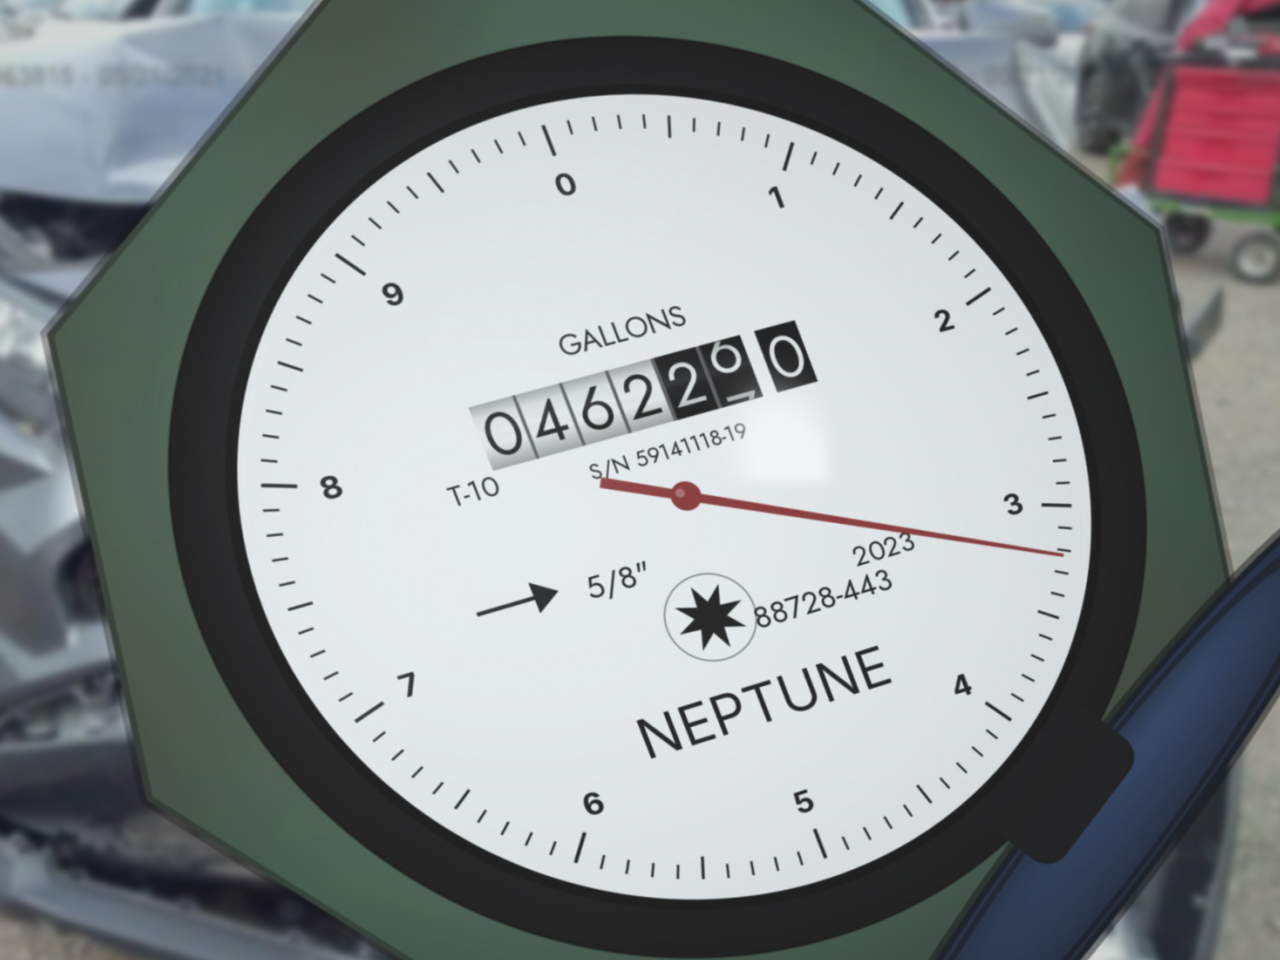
462263.2
